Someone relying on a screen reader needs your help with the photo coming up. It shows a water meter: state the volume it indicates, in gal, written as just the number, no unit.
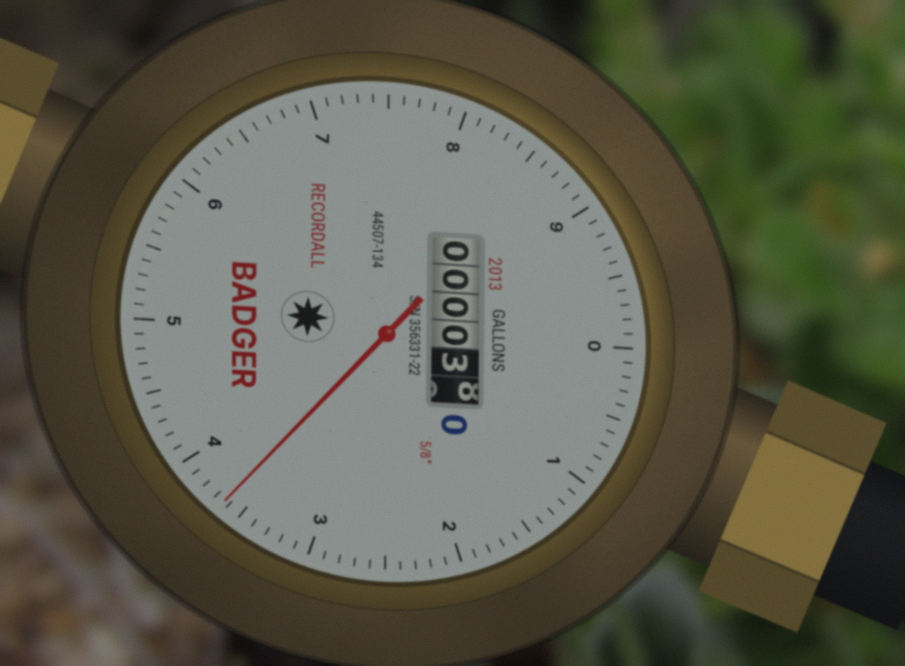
383.6
